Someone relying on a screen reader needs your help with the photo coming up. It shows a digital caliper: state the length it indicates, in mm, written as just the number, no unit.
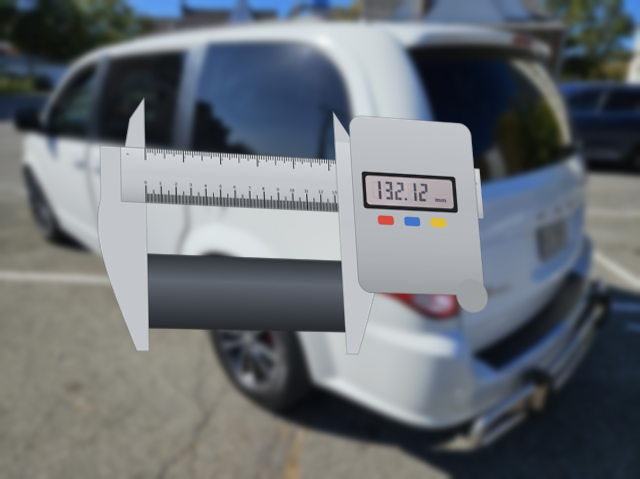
132.12
